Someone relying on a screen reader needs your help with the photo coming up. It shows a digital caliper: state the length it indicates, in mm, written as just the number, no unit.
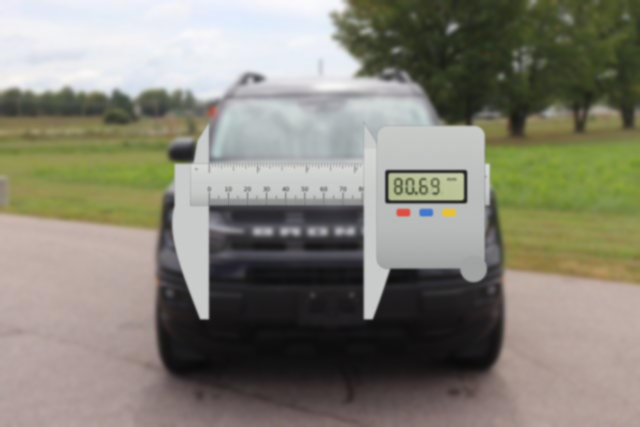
80.69
